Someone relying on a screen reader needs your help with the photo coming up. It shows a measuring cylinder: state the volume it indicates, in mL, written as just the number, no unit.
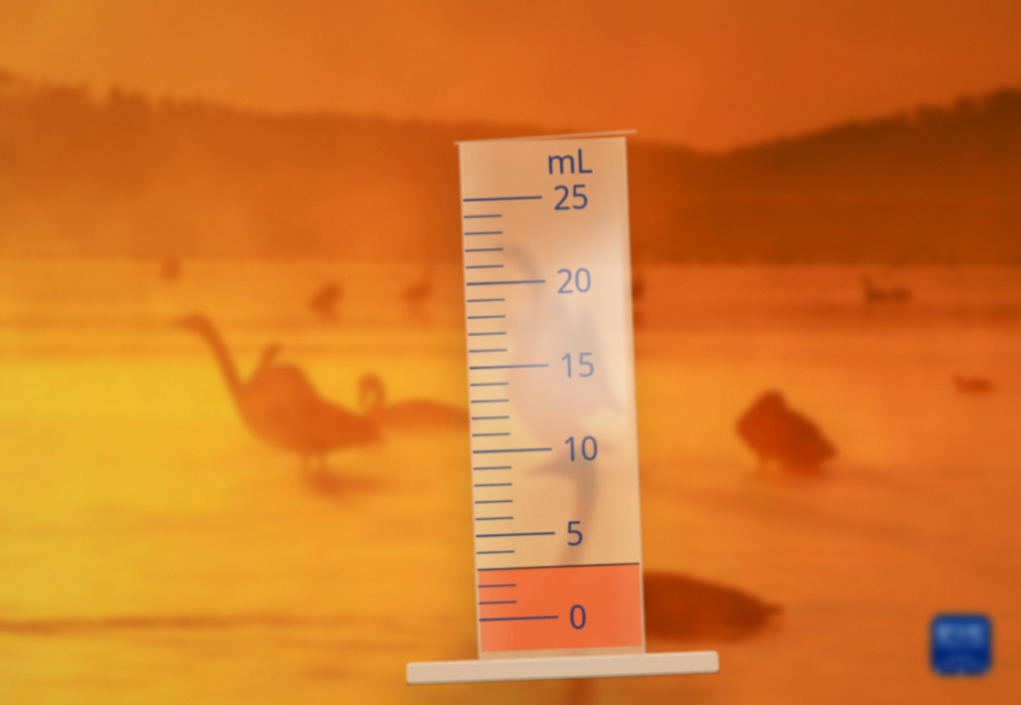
3
